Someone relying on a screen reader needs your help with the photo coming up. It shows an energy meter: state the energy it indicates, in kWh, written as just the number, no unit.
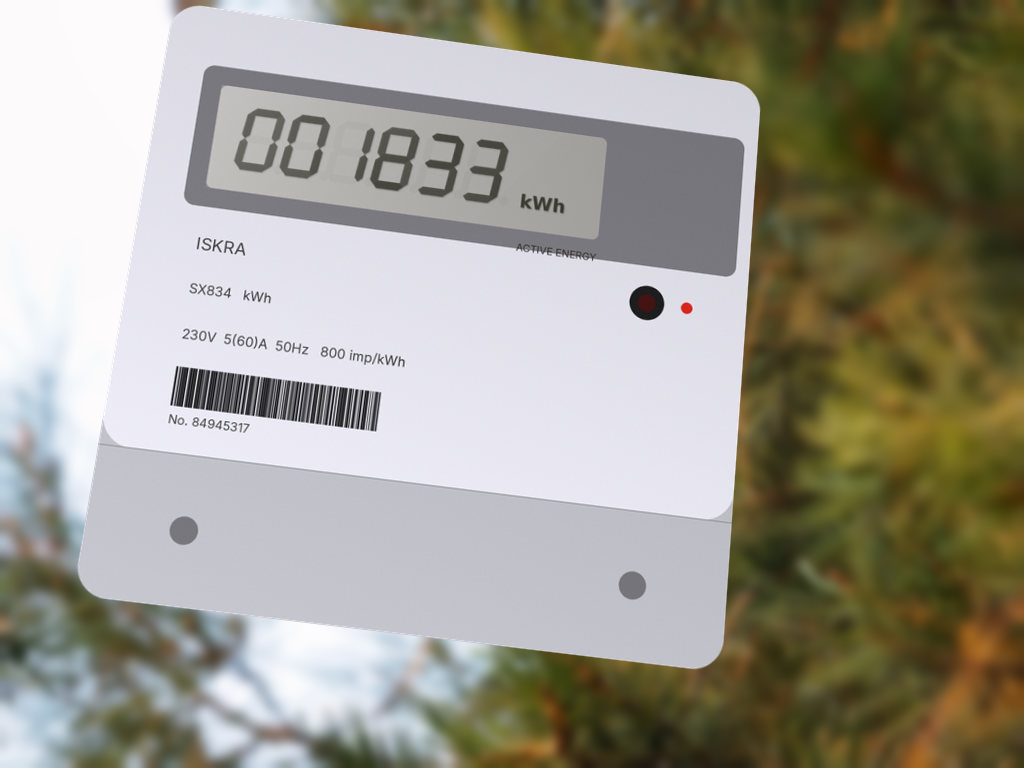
1833
